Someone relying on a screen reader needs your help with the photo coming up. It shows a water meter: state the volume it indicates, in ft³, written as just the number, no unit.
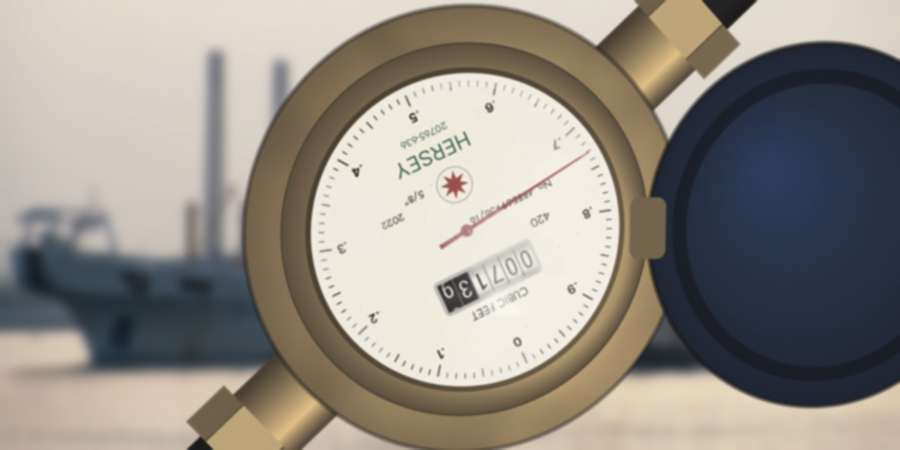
7138.73
